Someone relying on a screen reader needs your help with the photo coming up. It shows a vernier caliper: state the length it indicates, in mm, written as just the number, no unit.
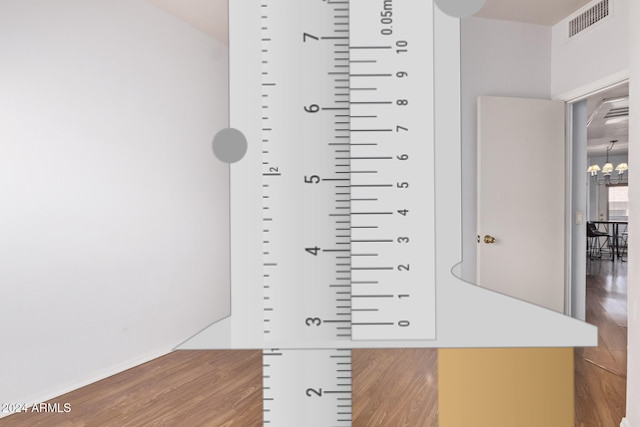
29.6
